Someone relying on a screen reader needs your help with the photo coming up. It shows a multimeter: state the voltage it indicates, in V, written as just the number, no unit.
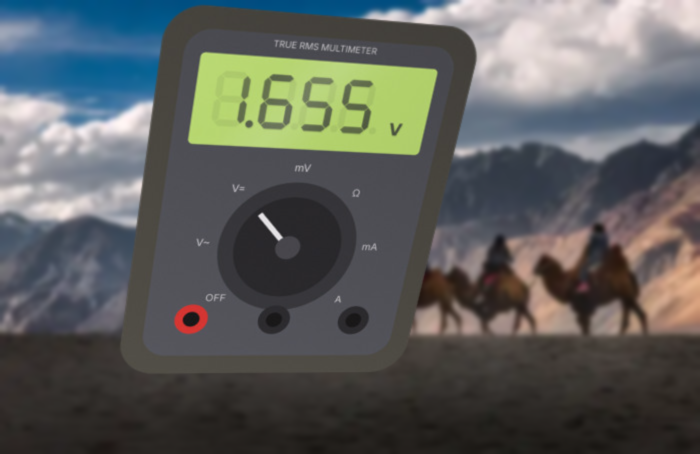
1.655
